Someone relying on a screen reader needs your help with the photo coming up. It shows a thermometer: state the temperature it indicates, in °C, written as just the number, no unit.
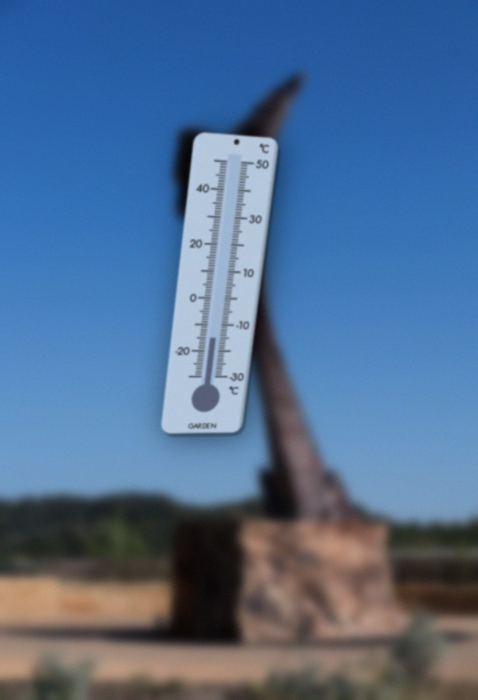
-15
